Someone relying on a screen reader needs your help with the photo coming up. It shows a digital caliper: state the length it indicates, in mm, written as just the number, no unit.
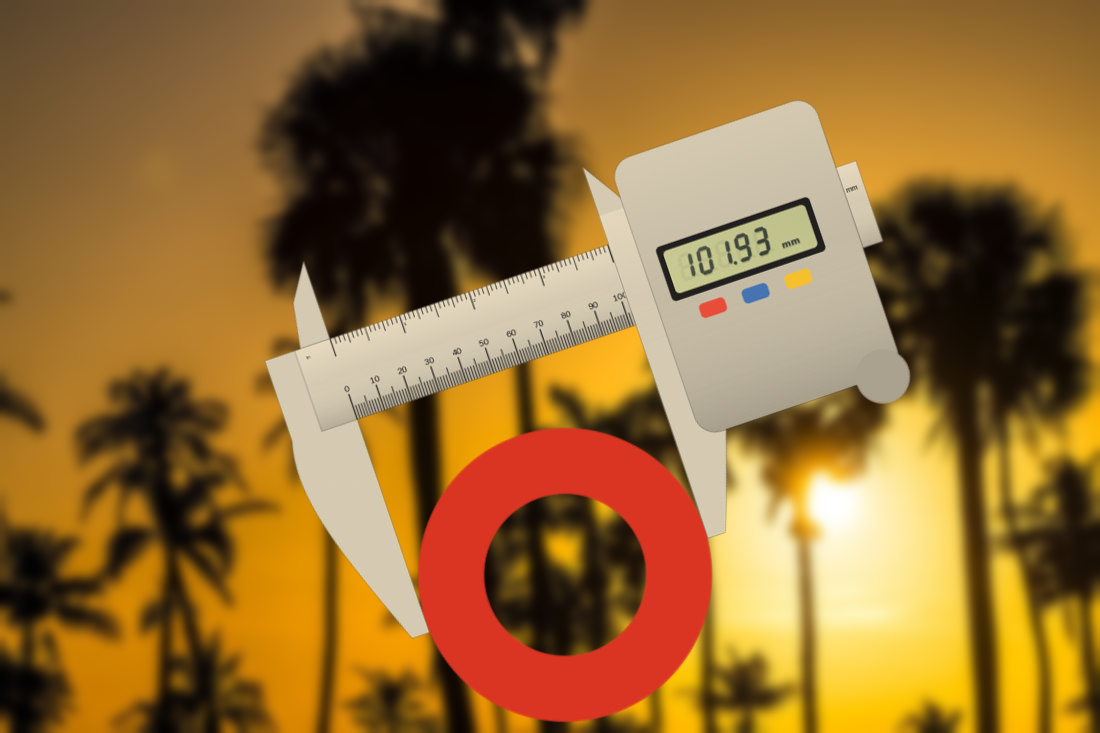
101.93
